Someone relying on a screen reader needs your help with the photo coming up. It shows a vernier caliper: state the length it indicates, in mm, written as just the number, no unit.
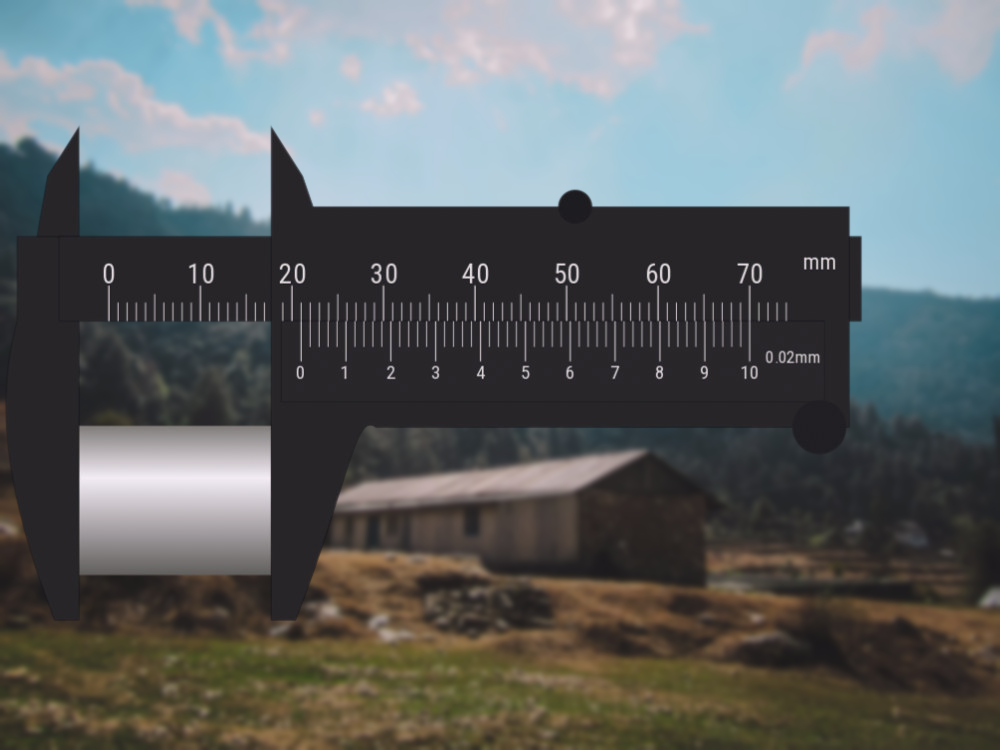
21.0
